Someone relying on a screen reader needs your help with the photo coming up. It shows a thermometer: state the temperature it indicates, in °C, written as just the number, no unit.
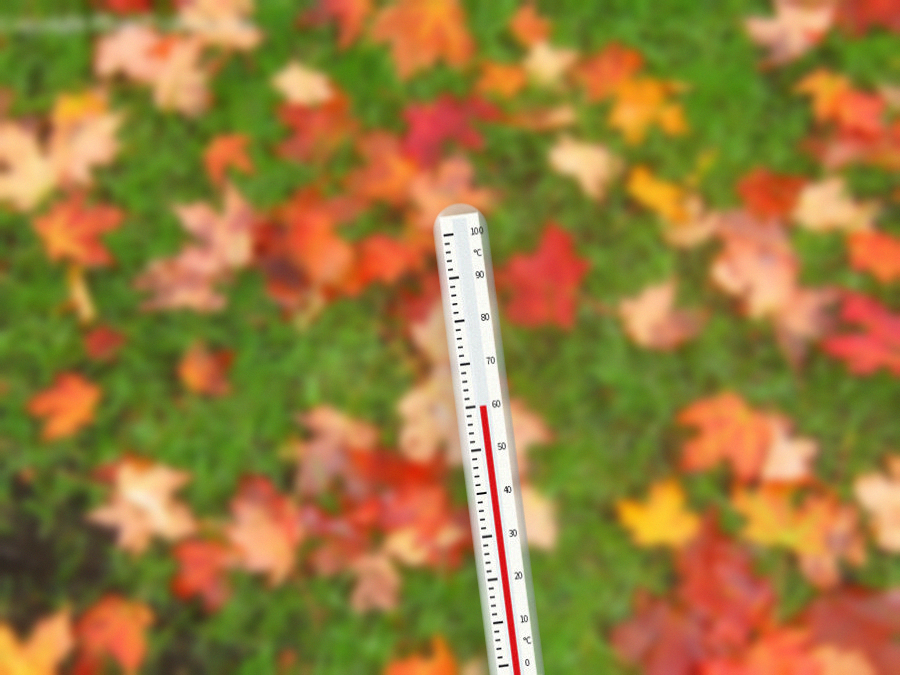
60
